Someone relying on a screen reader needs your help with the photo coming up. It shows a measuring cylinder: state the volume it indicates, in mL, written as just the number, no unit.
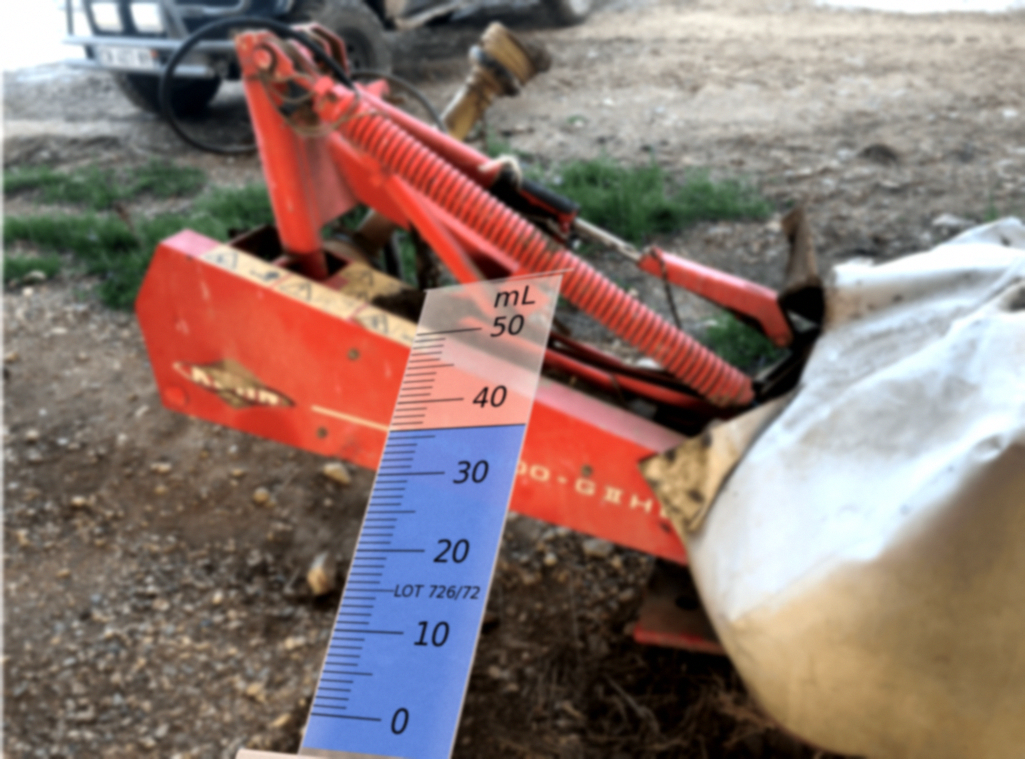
36
